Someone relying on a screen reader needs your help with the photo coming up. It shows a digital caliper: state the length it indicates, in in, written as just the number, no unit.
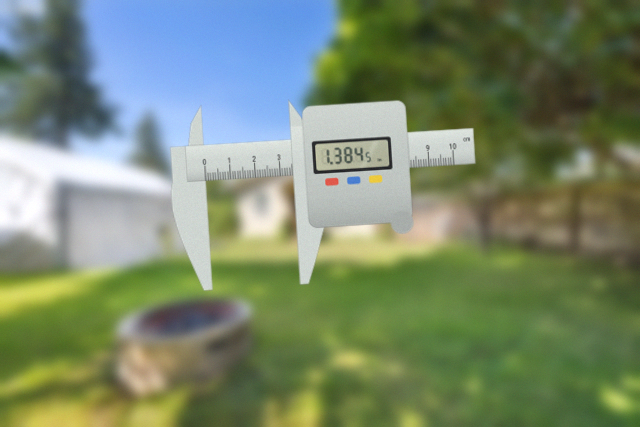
1.3845
